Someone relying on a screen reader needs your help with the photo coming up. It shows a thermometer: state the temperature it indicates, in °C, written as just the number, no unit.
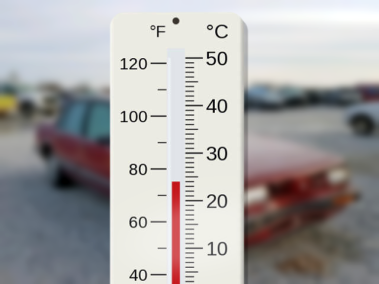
24
